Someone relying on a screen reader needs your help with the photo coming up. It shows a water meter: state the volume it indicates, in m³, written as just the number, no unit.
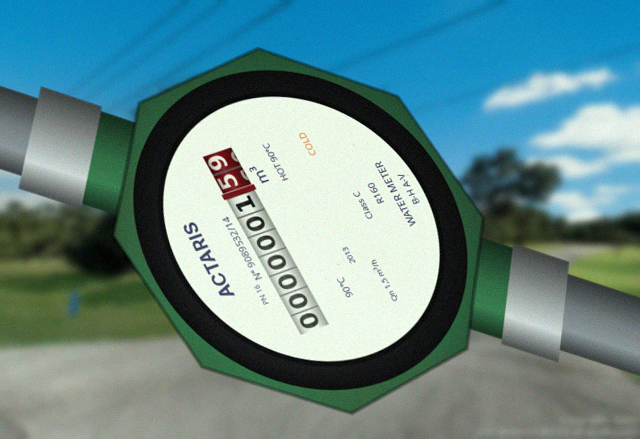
1.59
